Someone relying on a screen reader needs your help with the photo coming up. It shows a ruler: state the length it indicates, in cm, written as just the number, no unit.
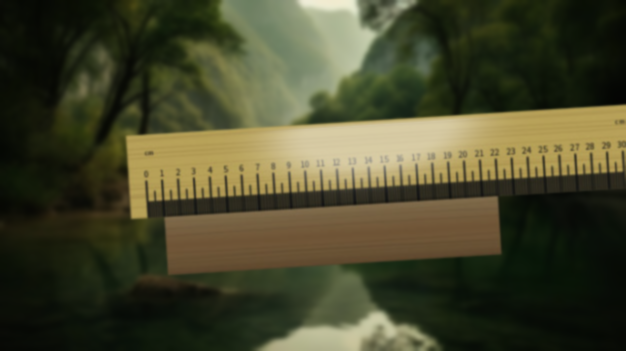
21
